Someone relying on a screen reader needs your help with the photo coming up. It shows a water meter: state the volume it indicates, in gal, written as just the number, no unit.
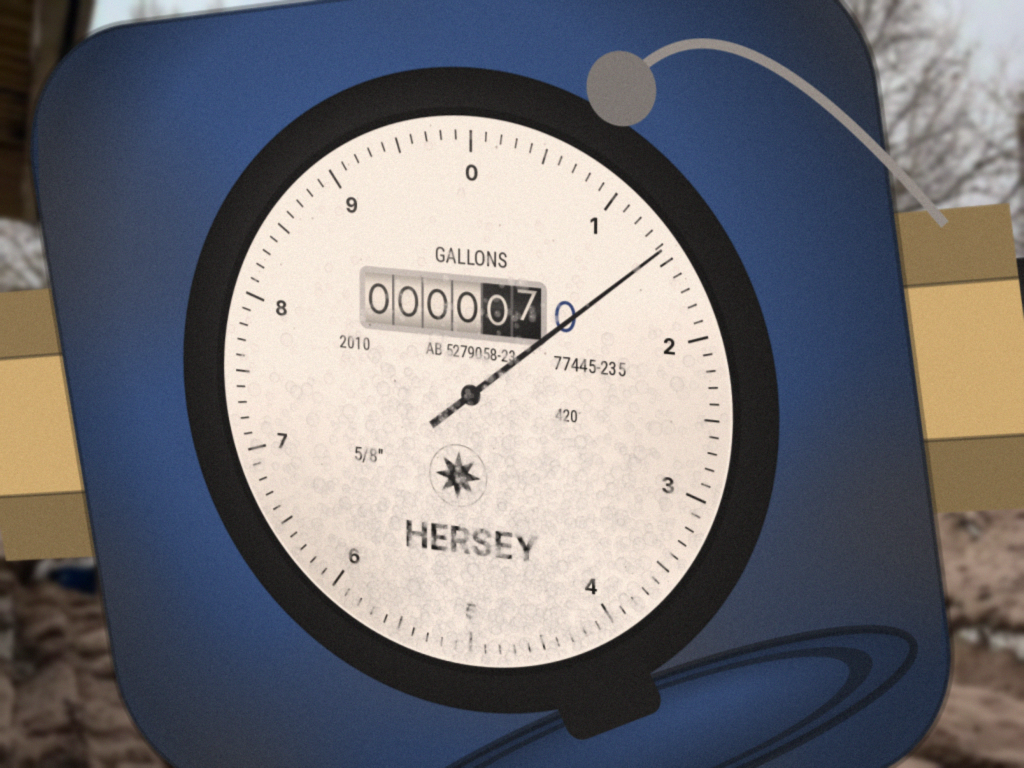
71.4
